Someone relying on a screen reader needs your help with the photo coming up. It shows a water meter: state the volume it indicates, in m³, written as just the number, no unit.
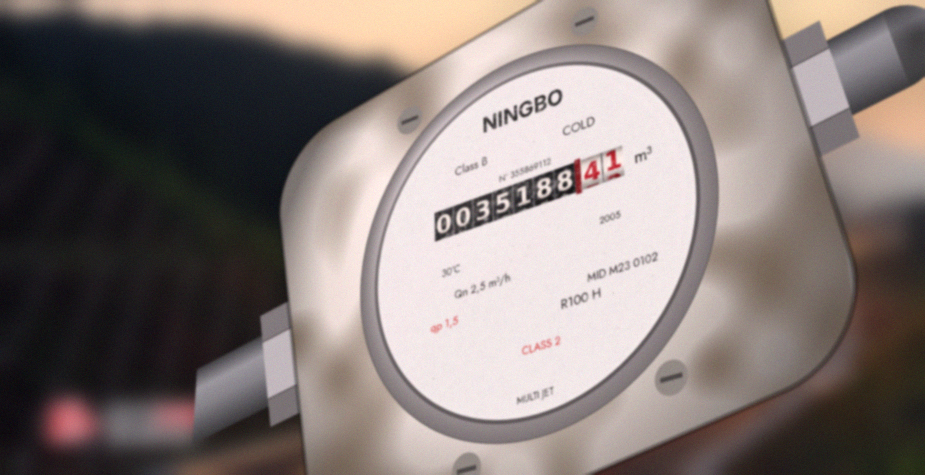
35188.41
